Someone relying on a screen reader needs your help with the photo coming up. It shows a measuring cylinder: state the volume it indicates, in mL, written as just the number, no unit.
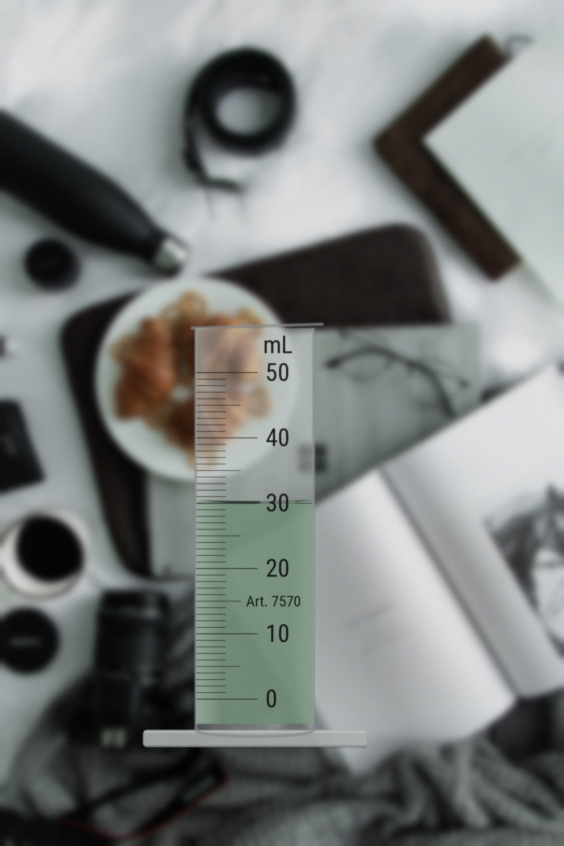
30
